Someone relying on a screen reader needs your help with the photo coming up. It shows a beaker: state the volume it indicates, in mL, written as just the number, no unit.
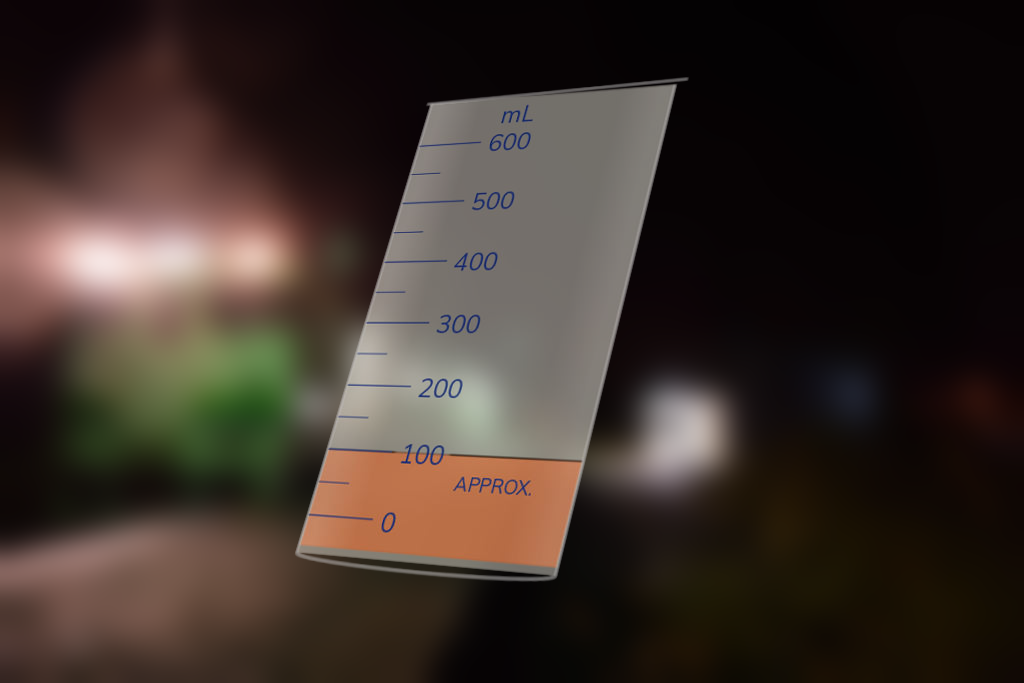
100
